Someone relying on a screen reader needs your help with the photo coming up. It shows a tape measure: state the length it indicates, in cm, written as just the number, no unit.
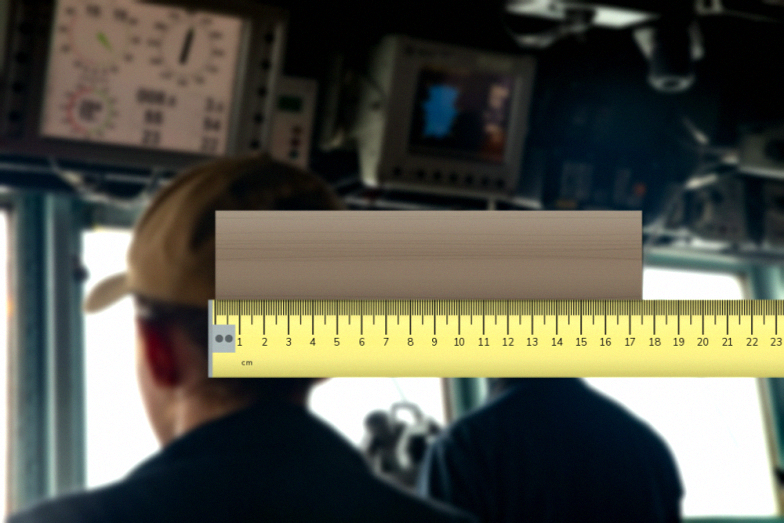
17.5
